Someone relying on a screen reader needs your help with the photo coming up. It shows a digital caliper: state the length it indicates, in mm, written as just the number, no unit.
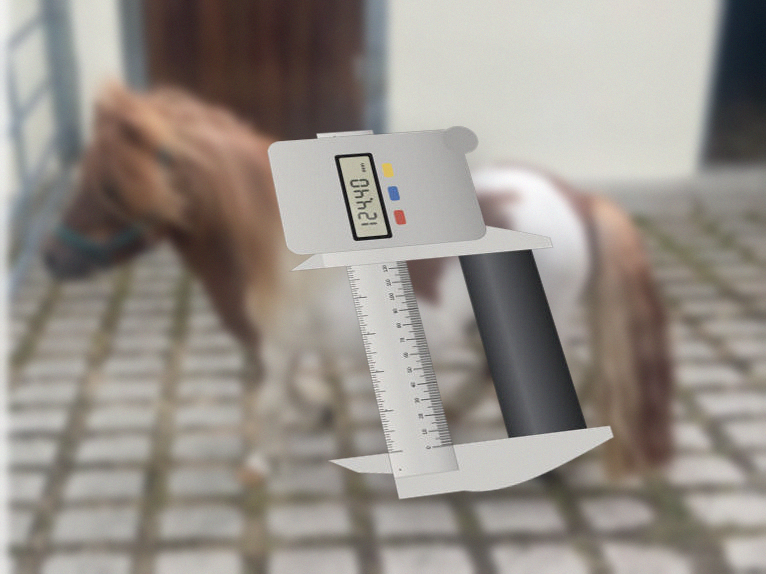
124.40
